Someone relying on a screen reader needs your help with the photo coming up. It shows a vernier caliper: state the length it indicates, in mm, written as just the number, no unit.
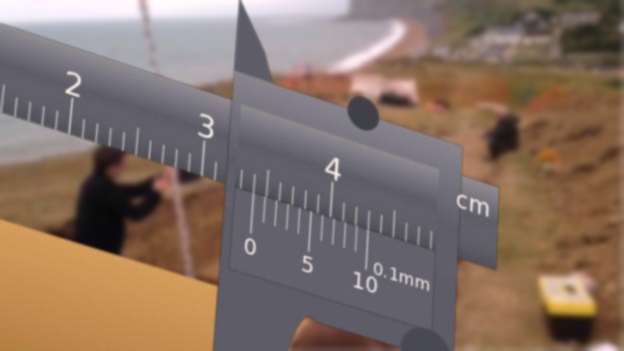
34.0
